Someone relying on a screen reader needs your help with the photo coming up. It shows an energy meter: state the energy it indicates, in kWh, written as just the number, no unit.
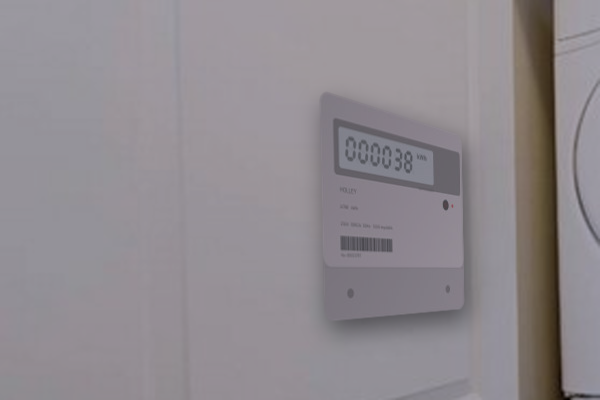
38
